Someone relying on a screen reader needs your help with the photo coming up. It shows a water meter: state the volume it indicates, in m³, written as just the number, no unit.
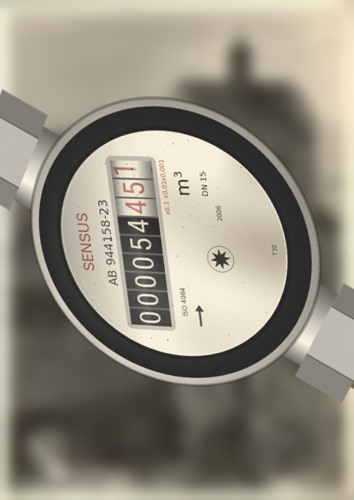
54.451
